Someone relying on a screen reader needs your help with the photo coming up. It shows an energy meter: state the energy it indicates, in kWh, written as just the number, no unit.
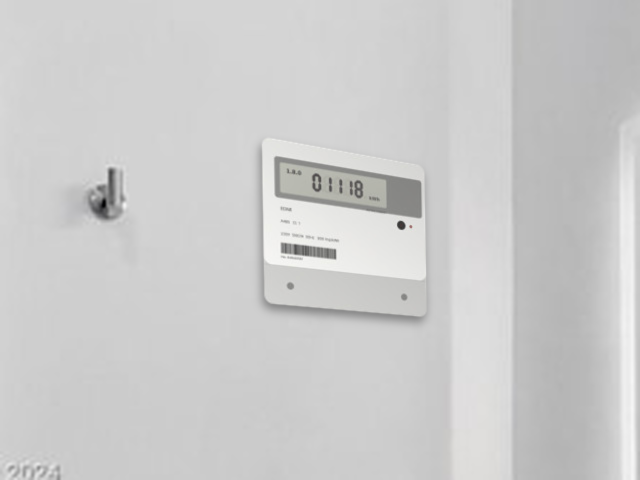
1118
